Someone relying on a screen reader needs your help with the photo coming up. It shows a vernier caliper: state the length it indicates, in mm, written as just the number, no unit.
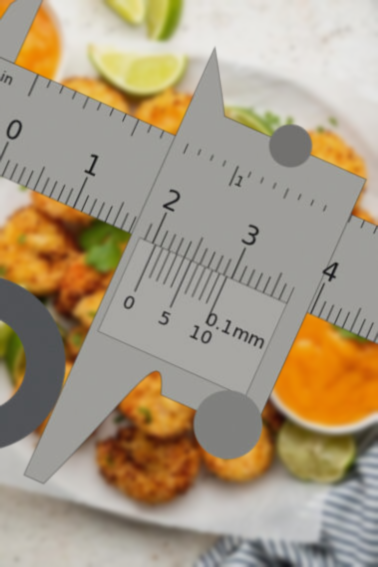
20.4
